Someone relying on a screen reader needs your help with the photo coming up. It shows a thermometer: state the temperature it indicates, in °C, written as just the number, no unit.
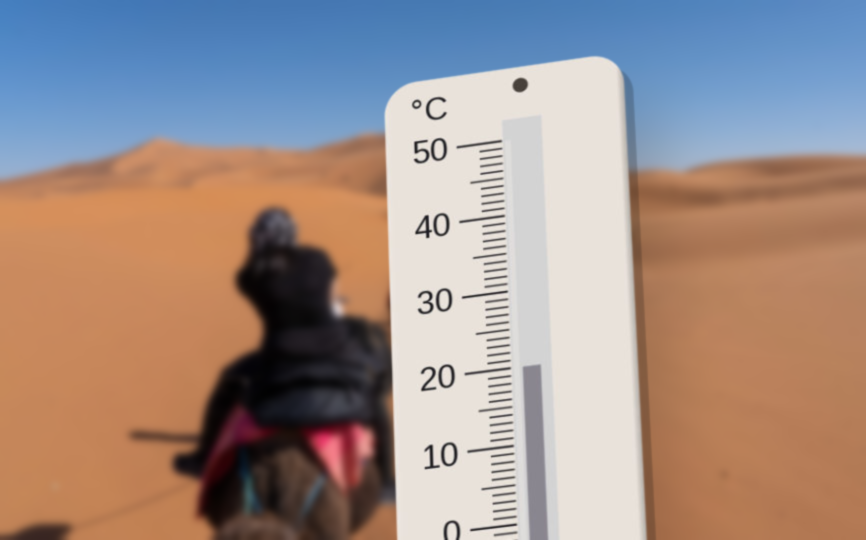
20
